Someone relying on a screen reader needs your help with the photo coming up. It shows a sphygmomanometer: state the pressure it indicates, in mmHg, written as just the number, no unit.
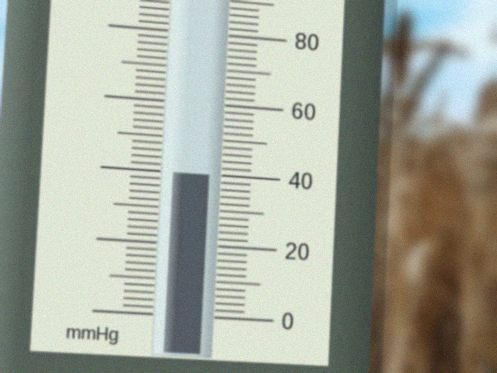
40
